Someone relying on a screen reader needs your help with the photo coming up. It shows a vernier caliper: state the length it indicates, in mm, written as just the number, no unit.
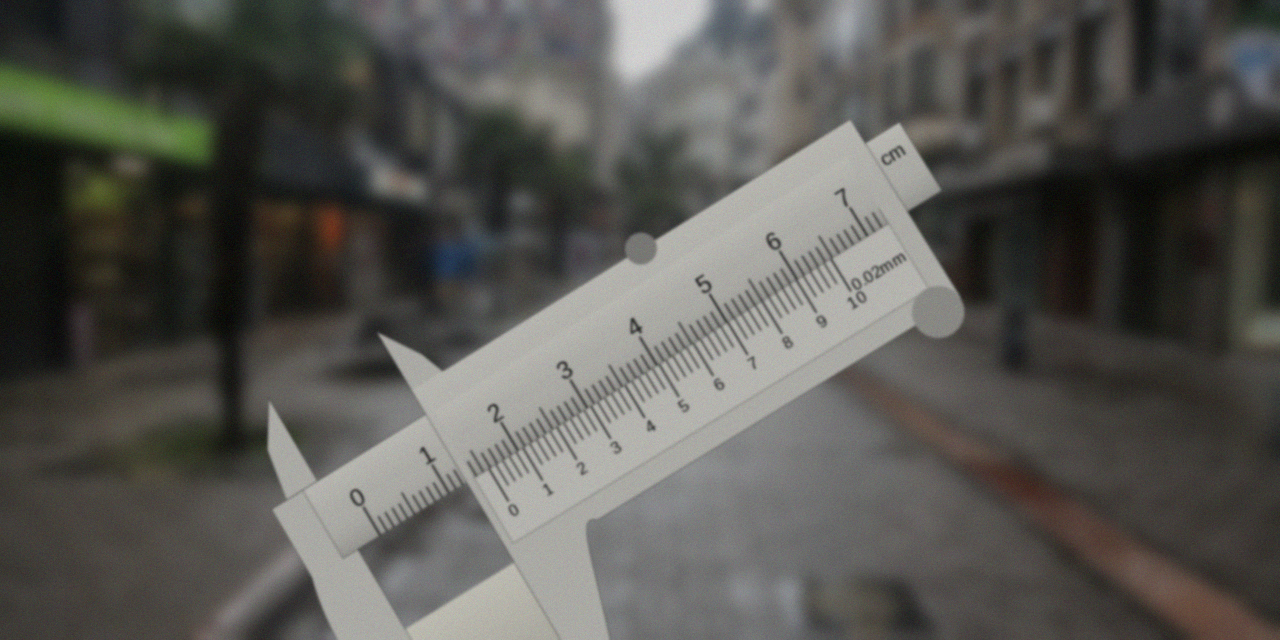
15.8
